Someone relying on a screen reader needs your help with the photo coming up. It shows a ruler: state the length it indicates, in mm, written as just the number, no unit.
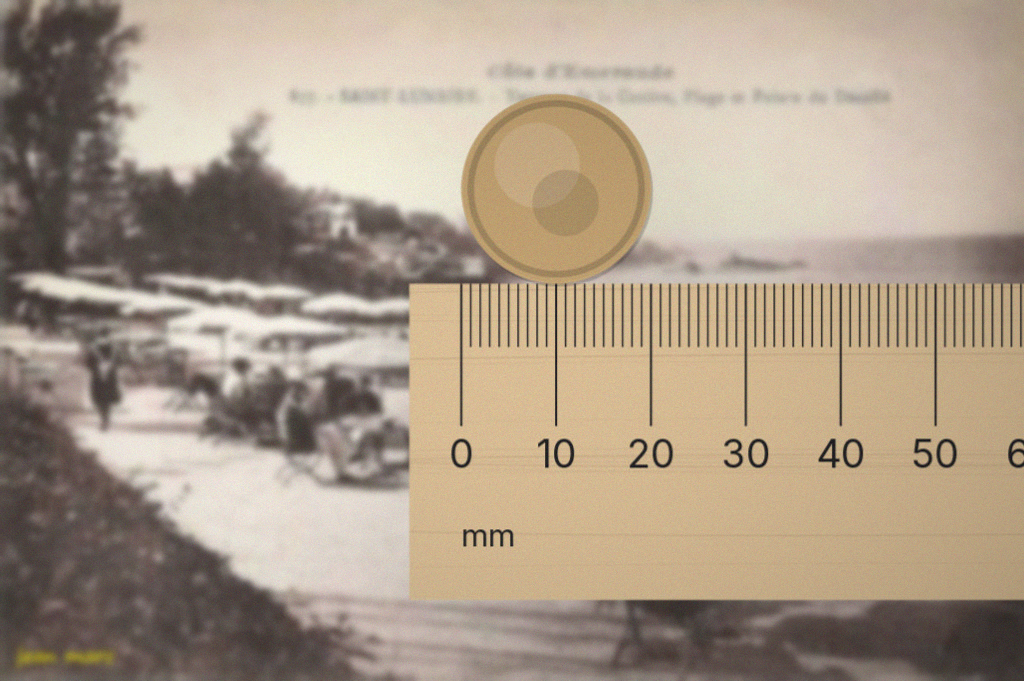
20
